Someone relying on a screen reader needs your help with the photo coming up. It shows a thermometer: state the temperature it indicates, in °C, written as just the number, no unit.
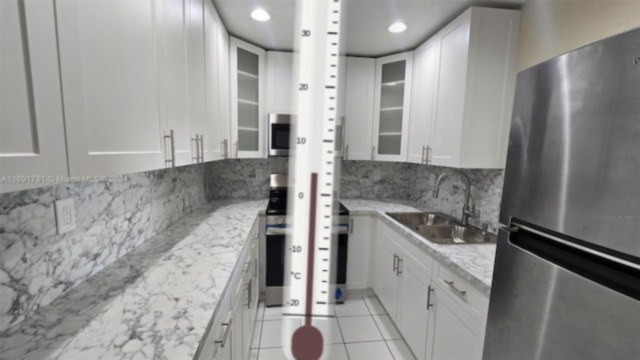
4
